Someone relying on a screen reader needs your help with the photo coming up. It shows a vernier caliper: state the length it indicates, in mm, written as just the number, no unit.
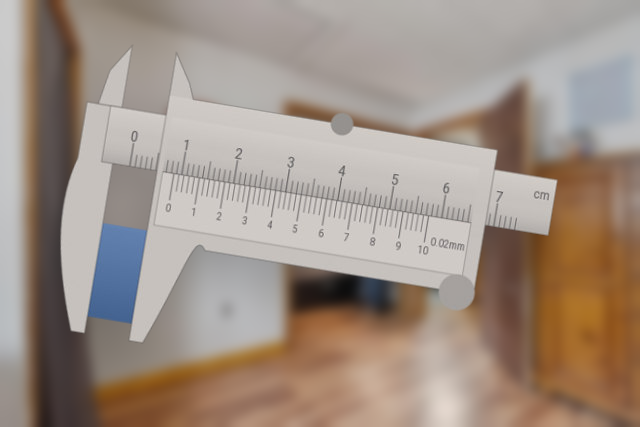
8.5
